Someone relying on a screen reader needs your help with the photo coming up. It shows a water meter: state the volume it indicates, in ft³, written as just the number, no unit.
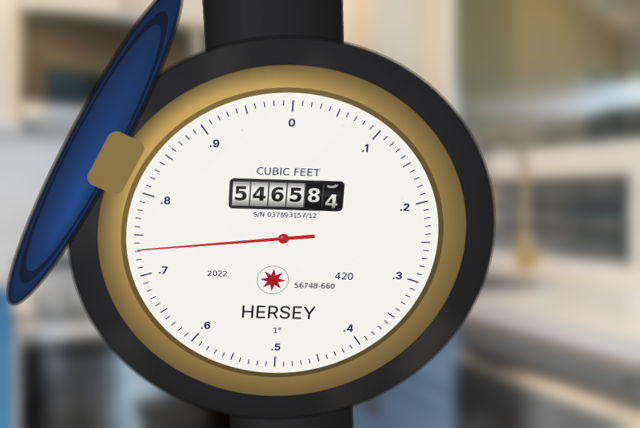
546583.73
